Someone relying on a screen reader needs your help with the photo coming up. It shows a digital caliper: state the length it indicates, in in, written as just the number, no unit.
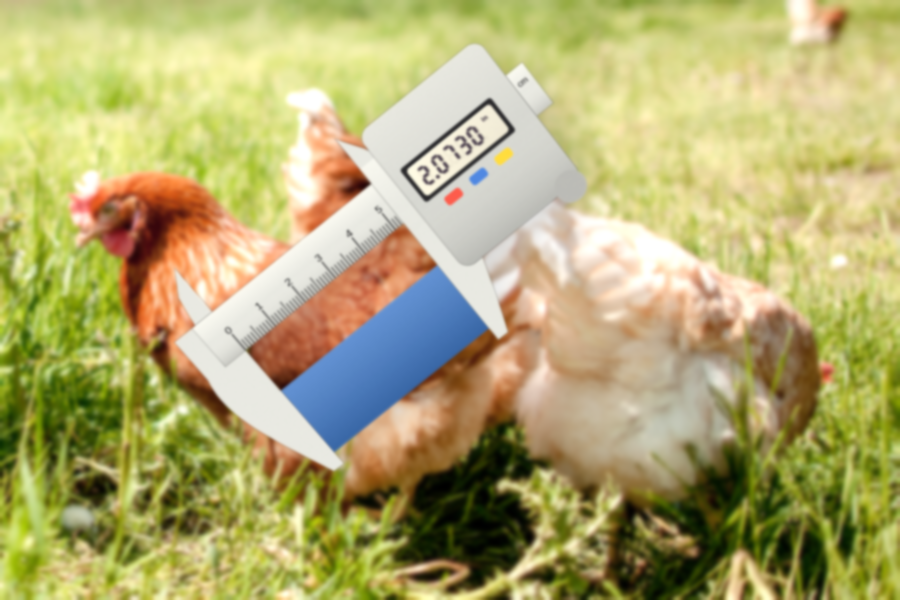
2.0730
